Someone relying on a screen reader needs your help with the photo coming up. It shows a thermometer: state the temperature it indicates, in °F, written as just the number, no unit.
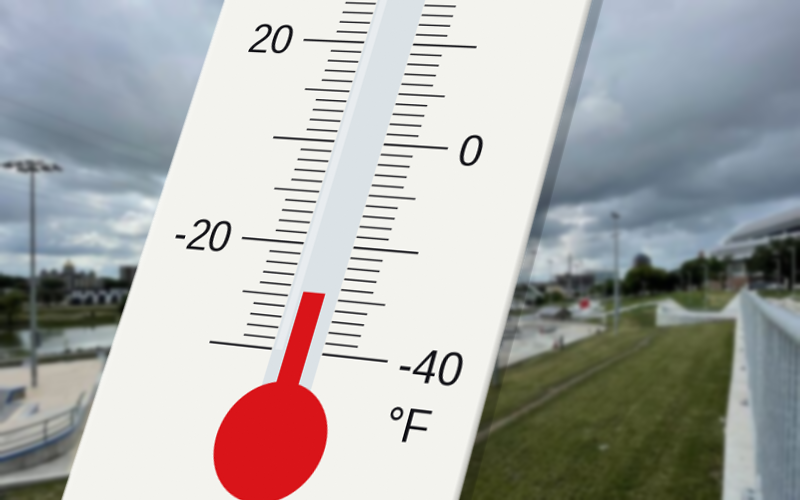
-29
